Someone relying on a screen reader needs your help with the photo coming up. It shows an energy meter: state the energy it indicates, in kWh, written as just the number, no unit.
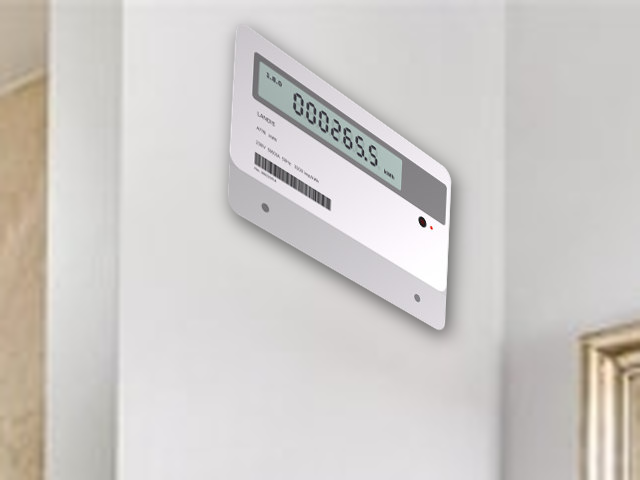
265.5
